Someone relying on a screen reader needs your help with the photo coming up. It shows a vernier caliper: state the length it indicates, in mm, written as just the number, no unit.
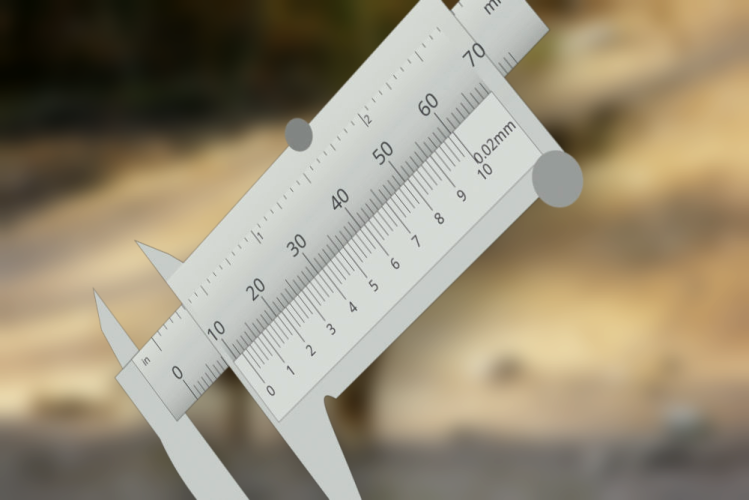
11.4
